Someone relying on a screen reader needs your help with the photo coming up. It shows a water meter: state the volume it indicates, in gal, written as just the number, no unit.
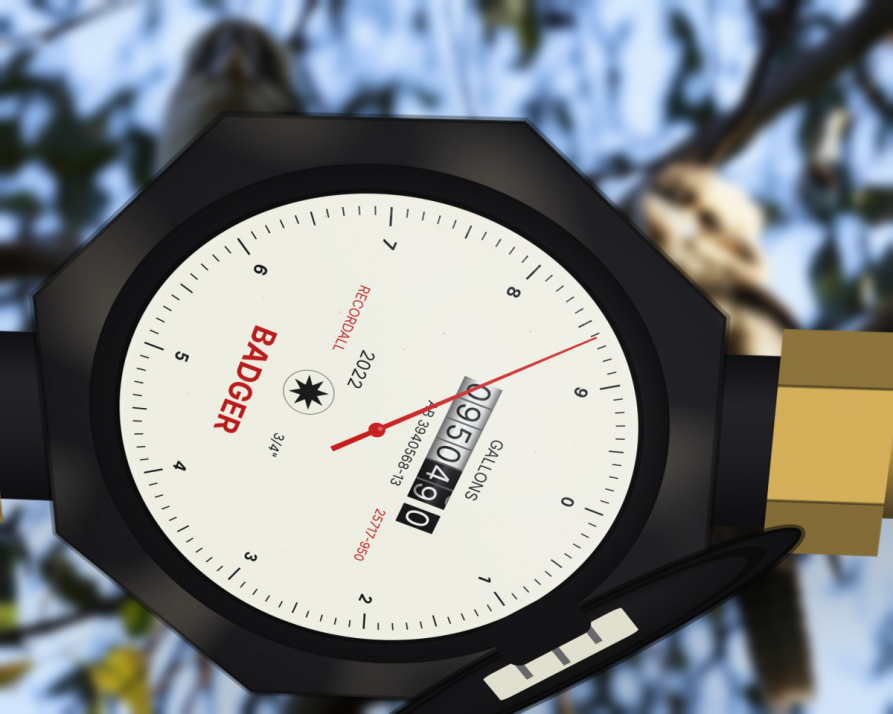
950488.6
